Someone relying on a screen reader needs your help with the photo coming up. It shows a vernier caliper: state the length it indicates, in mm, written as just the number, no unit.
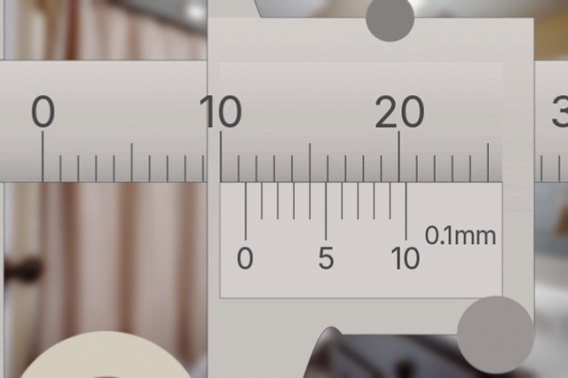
11.4
